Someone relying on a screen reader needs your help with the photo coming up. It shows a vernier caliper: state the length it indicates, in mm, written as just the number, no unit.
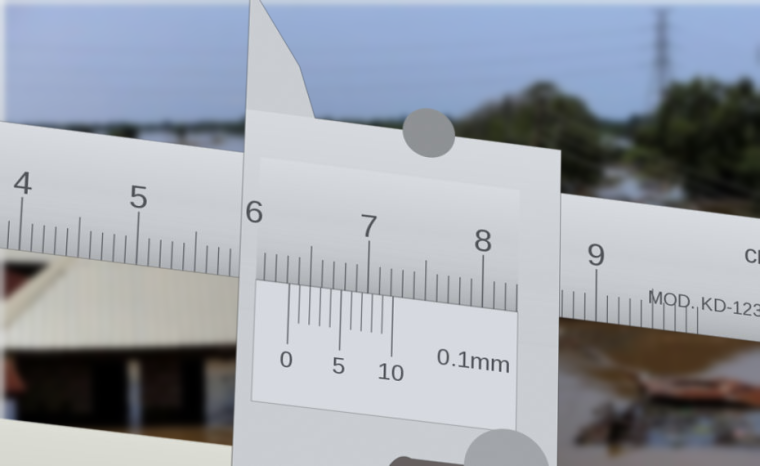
63.2
